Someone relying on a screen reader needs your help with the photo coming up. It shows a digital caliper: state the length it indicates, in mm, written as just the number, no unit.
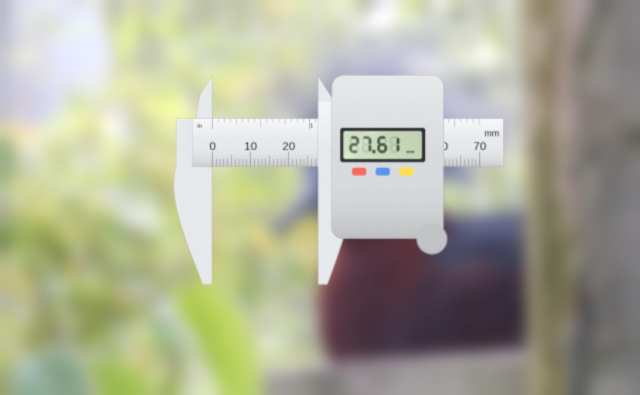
27.61
